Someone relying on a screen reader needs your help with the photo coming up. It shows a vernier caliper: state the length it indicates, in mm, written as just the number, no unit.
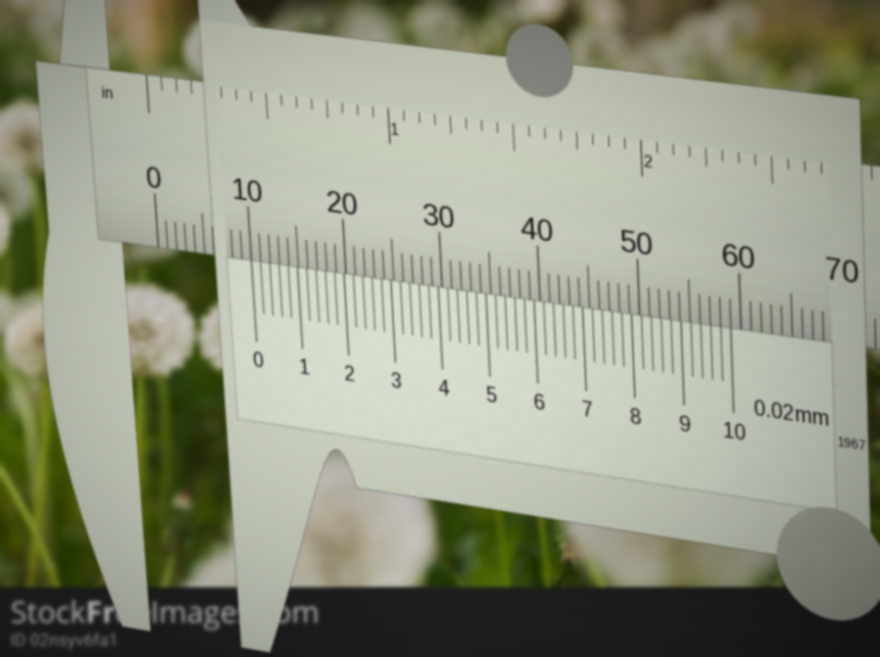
10.0
